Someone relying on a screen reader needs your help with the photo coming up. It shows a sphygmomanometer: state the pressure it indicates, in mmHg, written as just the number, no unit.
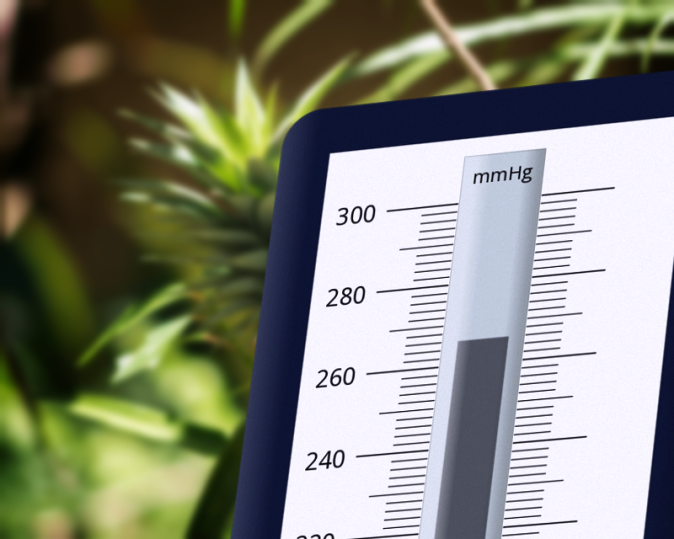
266
